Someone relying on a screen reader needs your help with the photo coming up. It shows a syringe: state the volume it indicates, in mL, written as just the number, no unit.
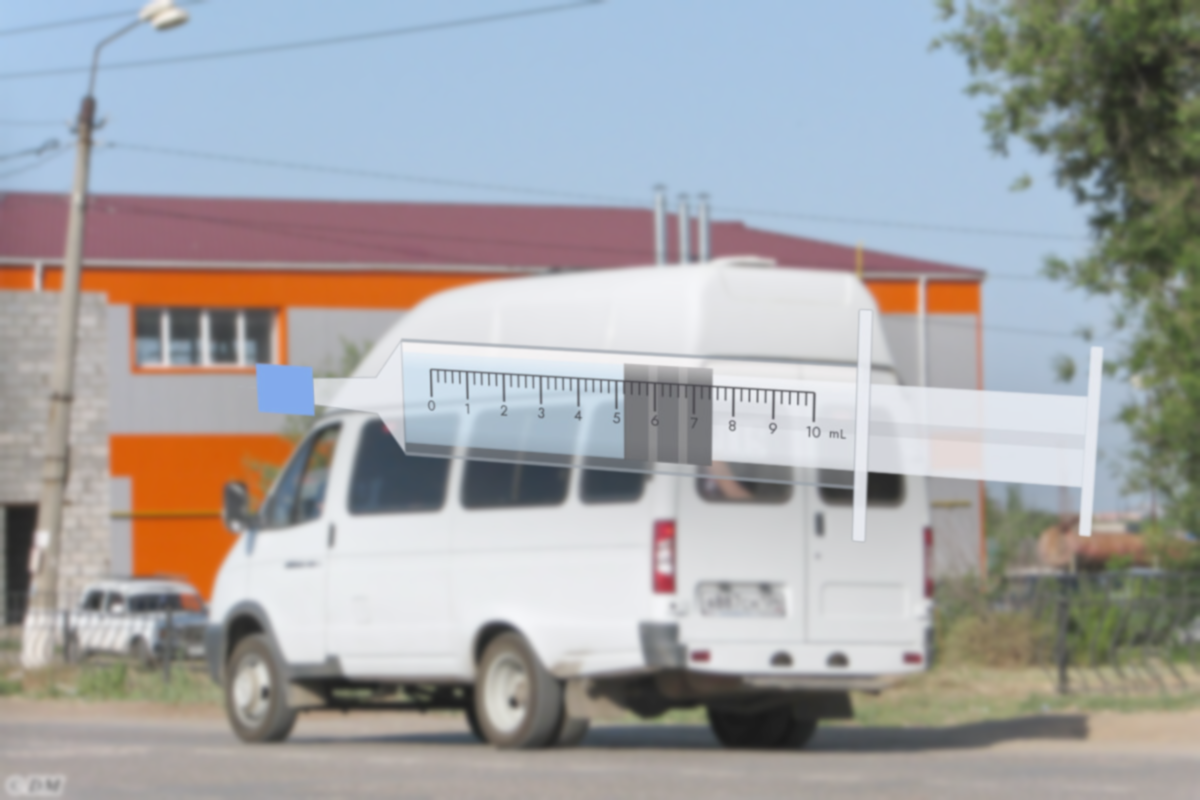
5.2
